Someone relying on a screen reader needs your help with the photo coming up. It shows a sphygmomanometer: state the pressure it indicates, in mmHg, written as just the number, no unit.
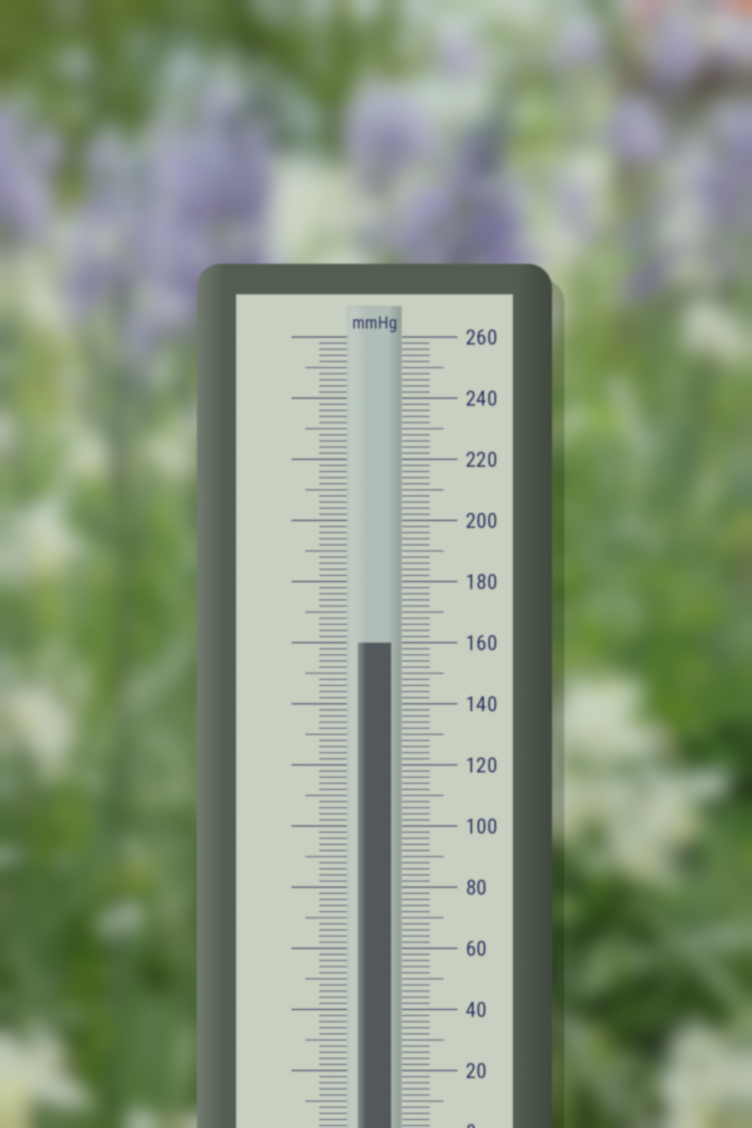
160
